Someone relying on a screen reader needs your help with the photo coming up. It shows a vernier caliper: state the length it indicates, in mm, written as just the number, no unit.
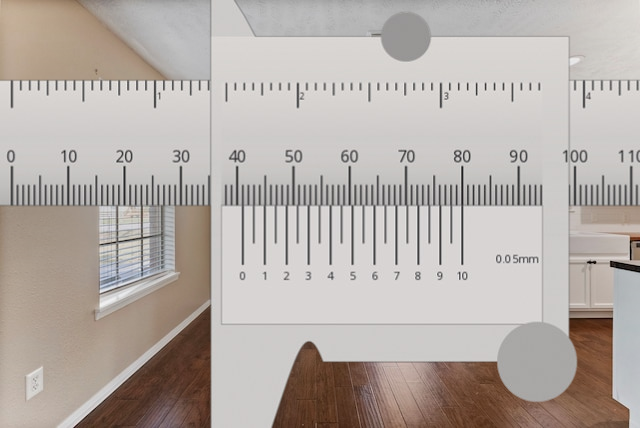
41.0
